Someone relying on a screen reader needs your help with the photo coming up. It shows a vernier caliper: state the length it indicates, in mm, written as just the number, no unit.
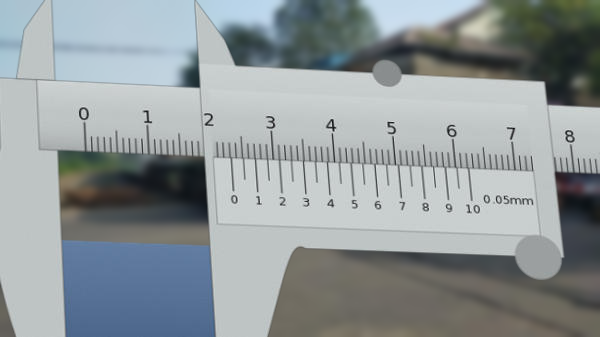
23.2
